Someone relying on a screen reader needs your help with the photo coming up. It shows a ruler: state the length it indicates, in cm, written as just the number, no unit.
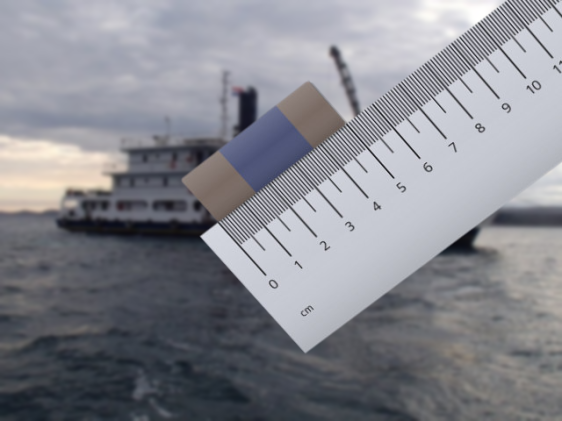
5
